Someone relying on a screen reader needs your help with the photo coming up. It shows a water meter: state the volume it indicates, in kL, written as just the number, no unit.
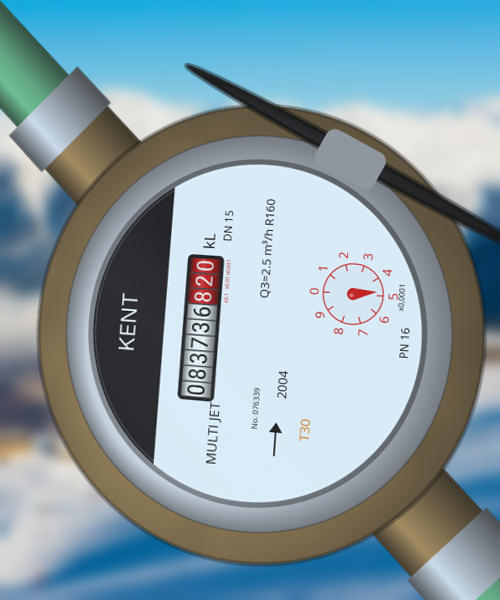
83736.8204
